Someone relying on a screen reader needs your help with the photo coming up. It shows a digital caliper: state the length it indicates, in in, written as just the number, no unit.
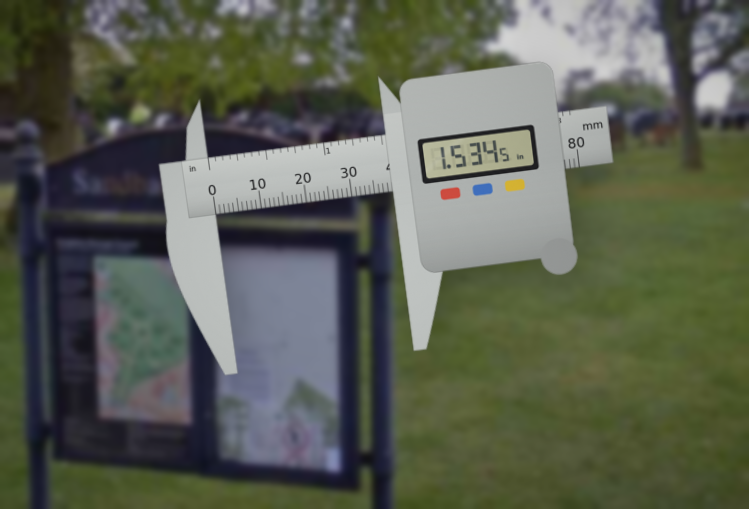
1.5345
